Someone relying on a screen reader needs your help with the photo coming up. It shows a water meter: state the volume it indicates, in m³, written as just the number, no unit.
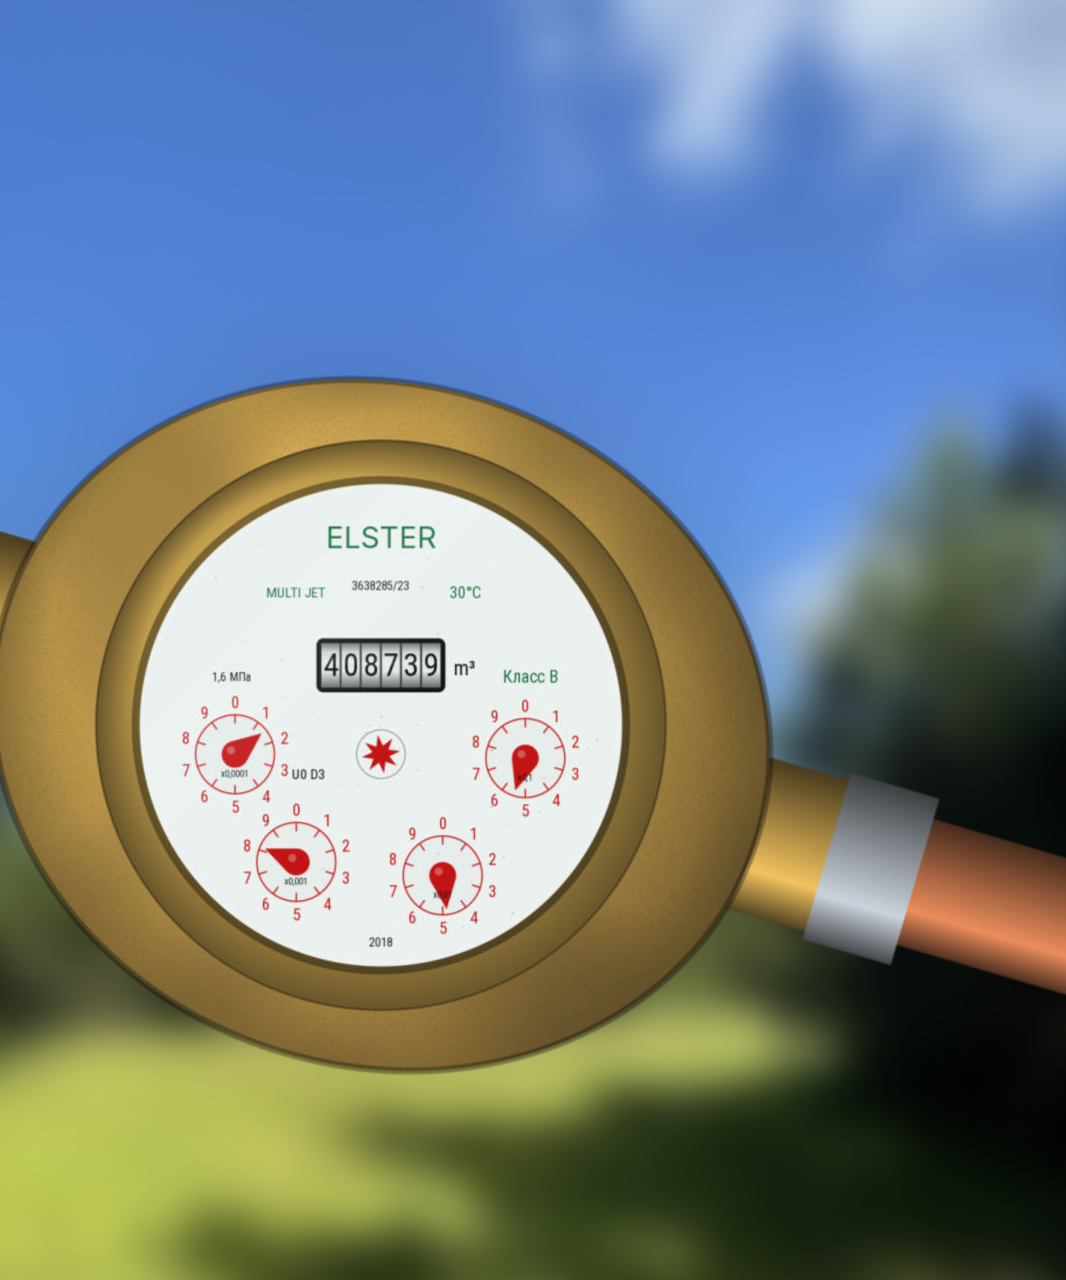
408739.5481
